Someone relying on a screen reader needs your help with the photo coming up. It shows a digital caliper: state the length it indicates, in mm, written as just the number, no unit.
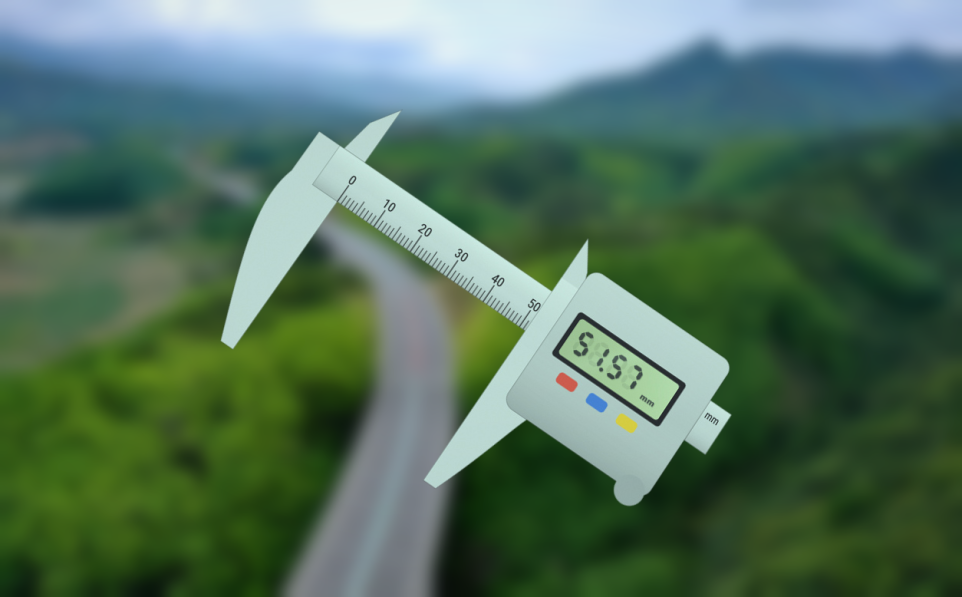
51.57
